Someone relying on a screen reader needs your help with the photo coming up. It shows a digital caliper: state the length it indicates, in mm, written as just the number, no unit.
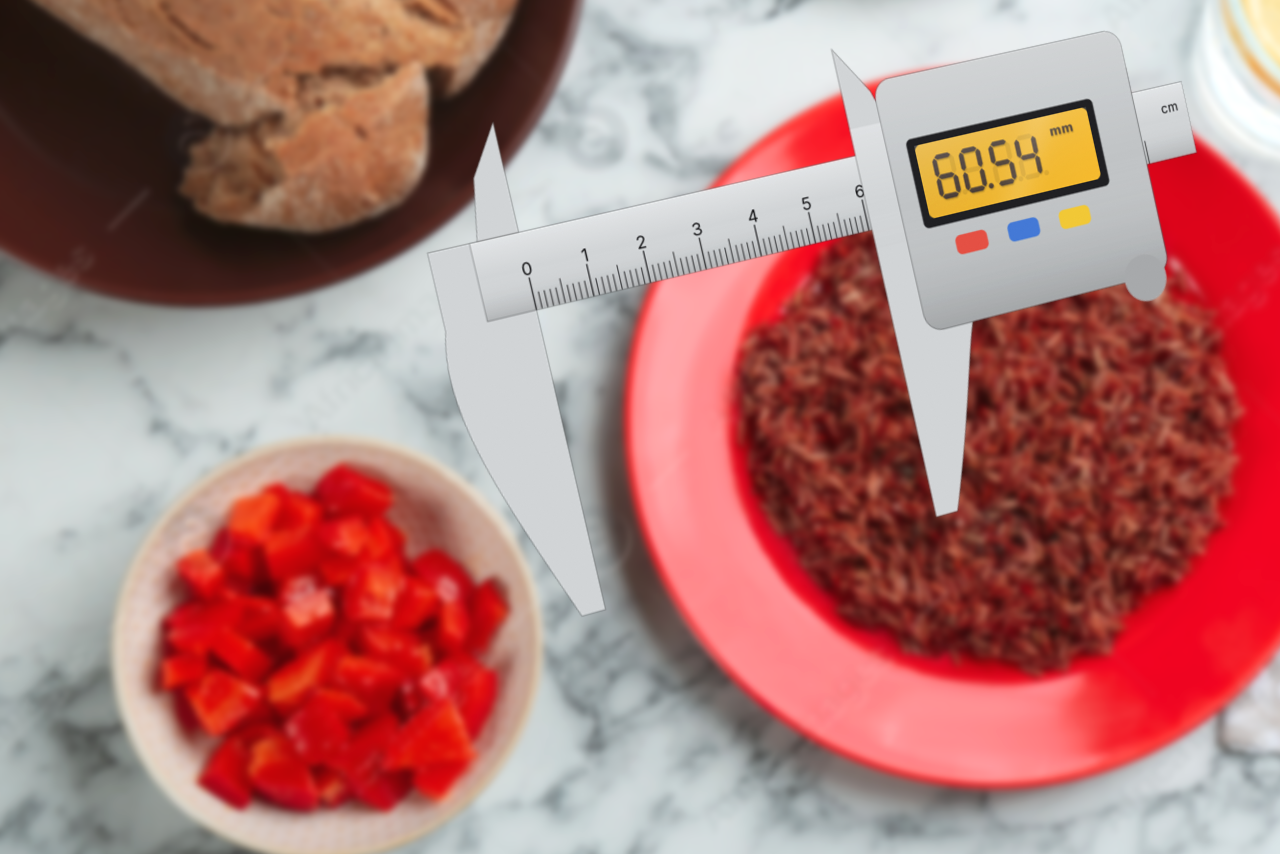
60.54
